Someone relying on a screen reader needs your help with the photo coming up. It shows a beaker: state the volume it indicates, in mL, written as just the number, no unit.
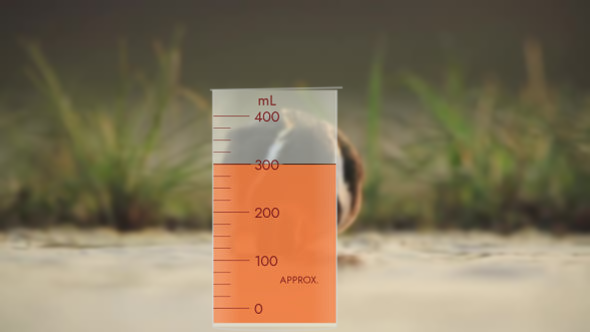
300
